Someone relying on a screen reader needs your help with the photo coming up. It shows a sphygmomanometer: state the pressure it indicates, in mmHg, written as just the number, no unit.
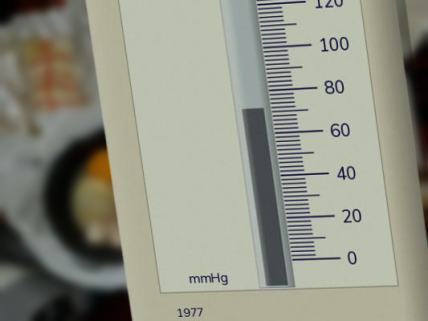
72
